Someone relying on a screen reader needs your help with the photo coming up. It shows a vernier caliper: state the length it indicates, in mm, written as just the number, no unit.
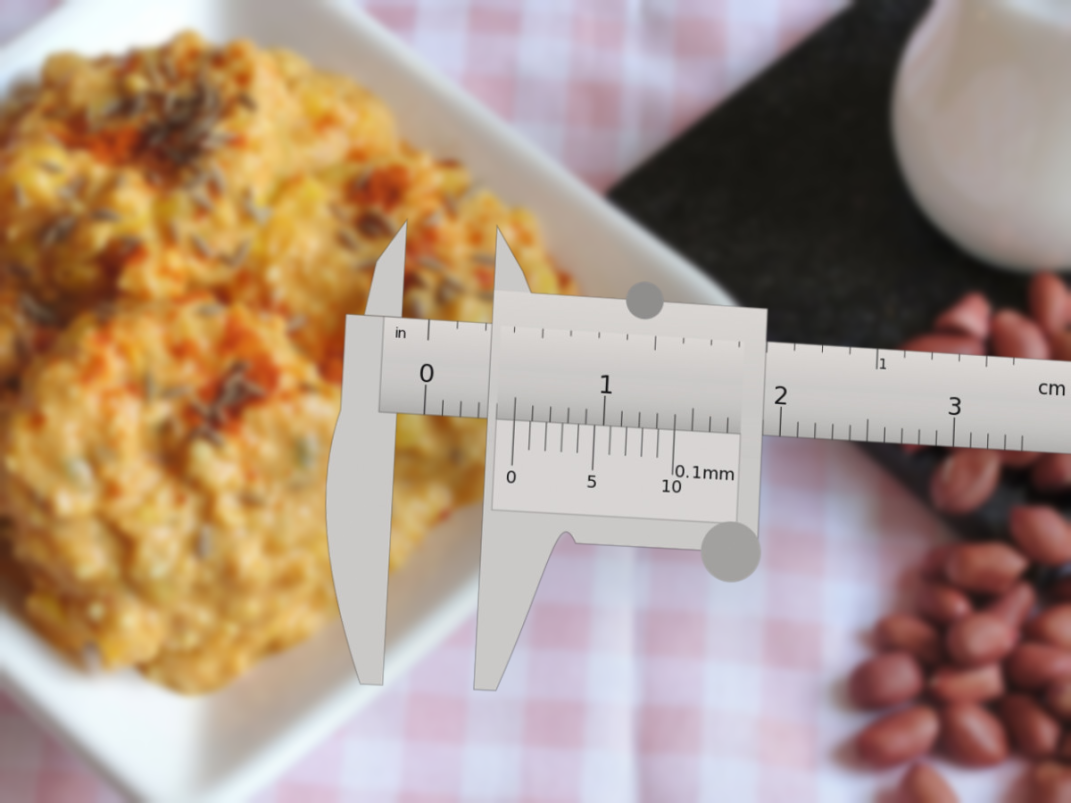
5.0
